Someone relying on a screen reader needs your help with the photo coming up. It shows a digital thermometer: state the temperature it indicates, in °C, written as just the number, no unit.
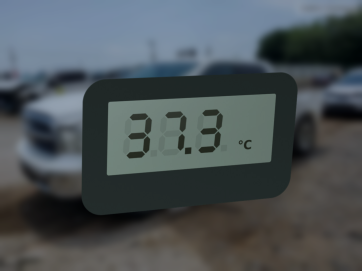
37.3
